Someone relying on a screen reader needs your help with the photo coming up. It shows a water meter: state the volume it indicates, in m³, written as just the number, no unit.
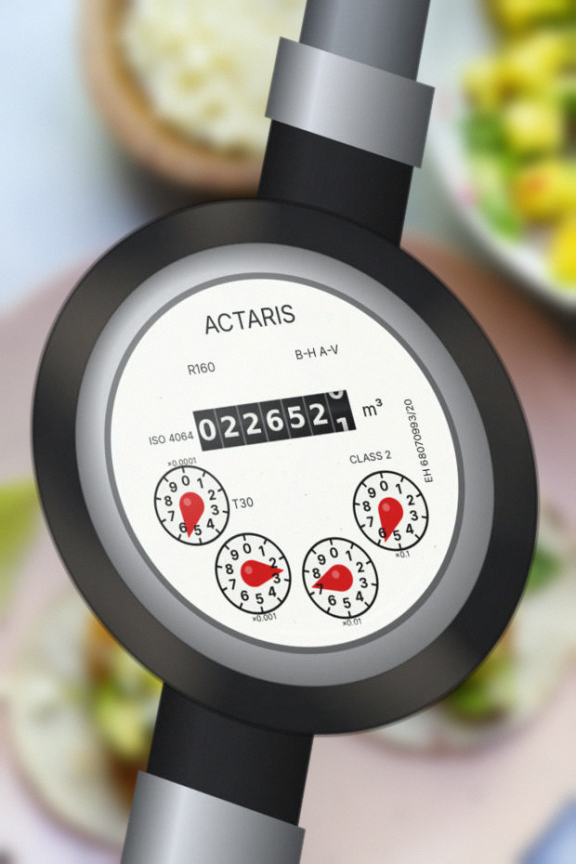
226520.5725
